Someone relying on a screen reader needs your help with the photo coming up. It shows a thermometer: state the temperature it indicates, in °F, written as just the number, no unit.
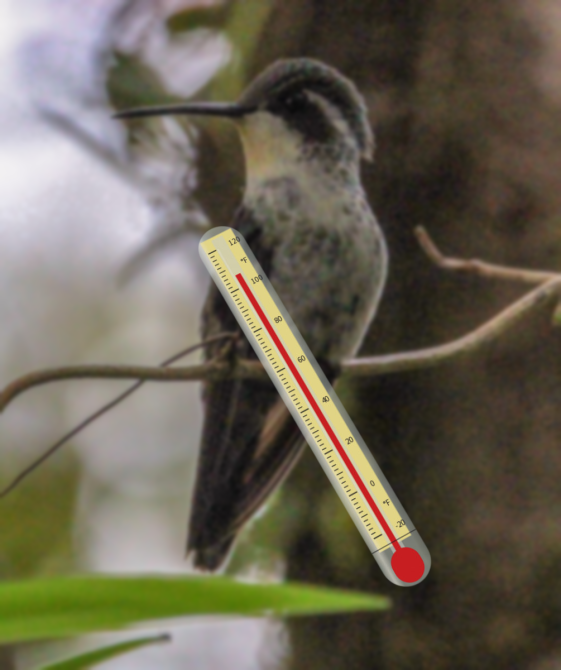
106
